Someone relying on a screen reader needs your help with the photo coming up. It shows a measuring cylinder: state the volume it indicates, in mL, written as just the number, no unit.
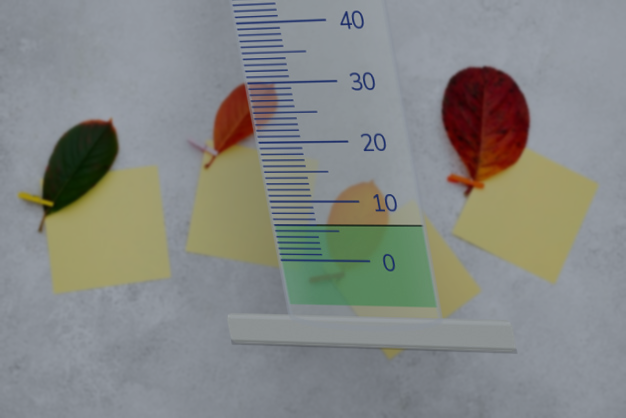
6
